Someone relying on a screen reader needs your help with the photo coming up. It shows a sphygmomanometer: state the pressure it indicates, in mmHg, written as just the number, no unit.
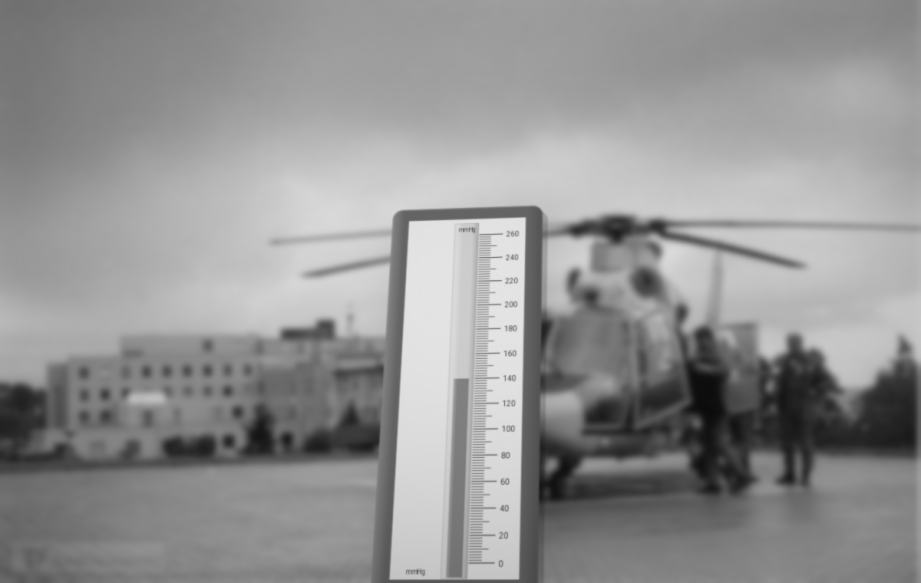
140
